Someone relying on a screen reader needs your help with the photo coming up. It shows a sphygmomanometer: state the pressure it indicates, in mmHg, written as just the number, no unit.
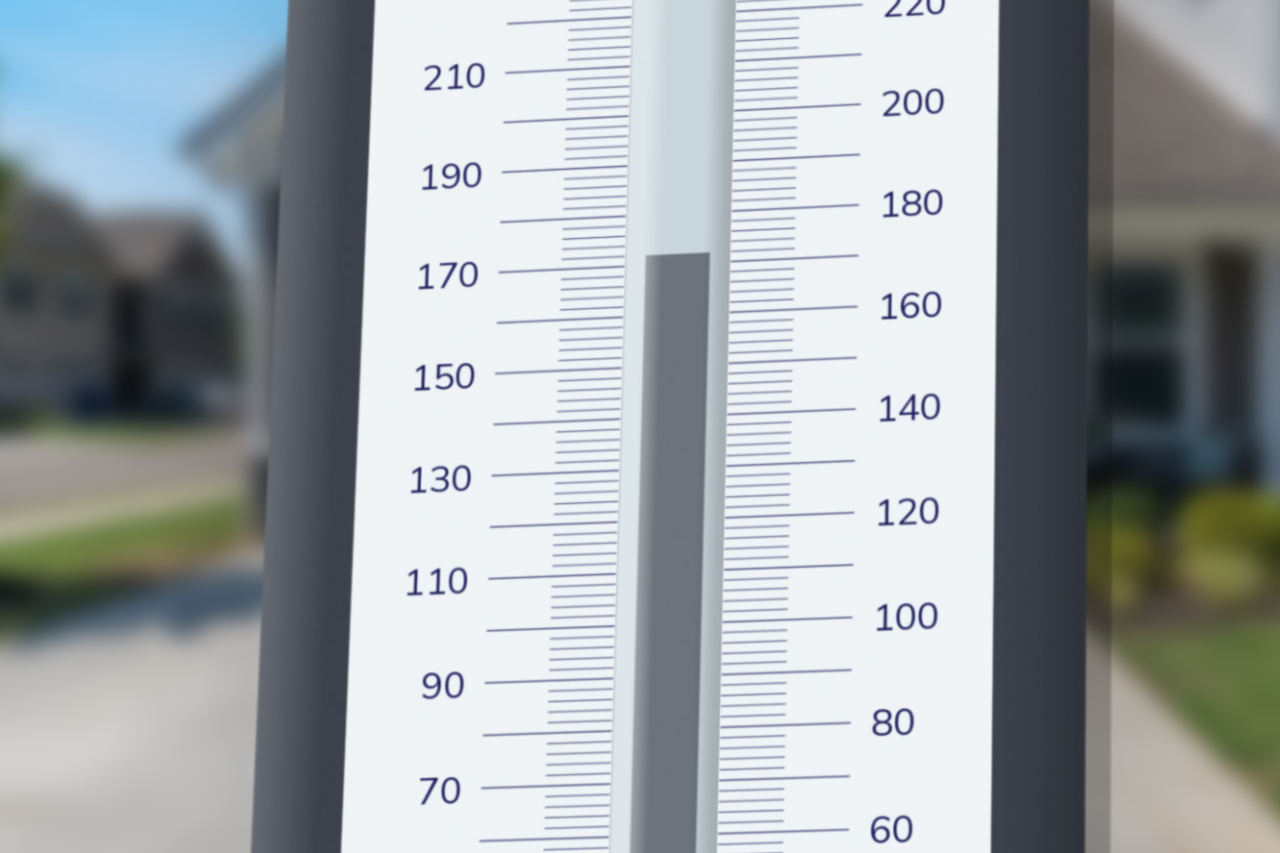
172
